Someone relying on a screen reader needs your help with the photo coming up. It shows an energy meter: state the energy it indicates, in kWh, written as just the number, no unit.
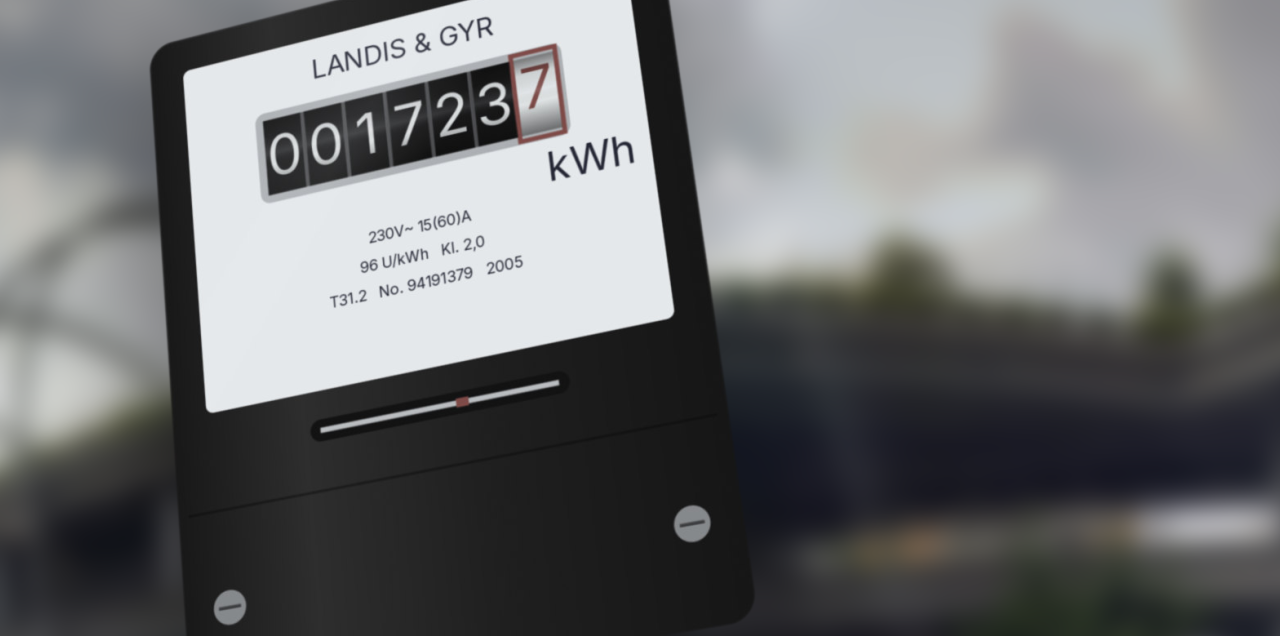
1723.7
